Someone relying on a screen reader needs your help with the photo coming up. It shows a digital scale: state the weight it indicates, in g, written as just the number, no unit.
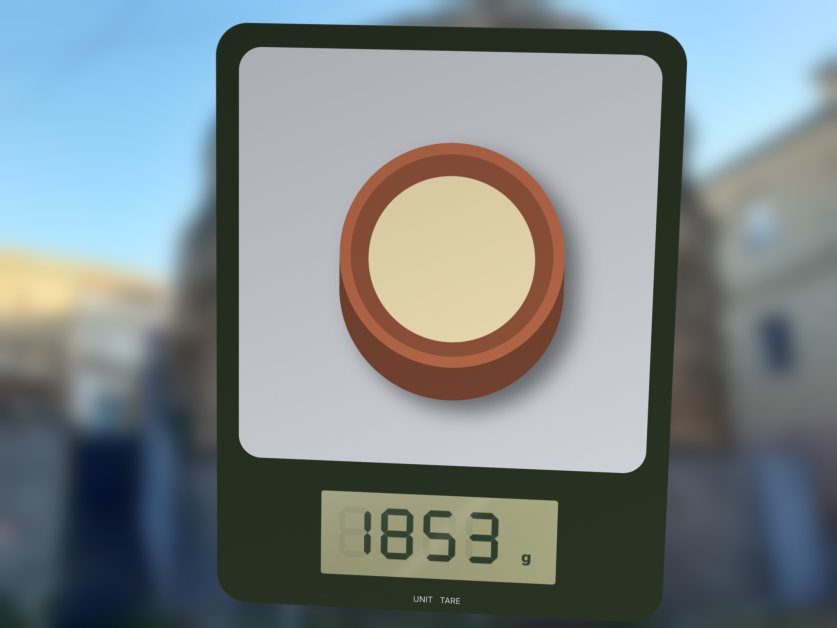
1853
